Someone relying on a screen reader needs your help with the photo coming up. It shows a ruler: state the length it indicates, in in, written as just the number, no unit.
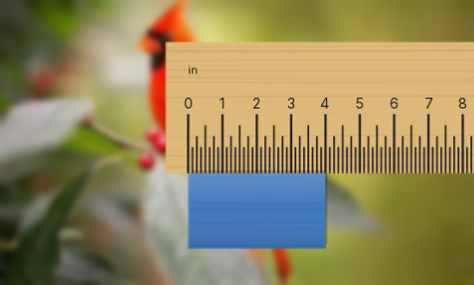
4
